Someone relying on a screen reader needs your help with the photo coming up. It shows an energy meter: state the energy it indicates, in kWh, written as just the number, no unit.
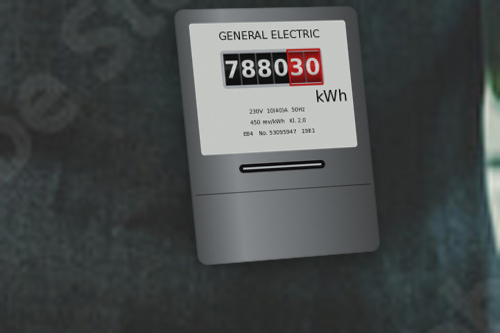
7880.30
